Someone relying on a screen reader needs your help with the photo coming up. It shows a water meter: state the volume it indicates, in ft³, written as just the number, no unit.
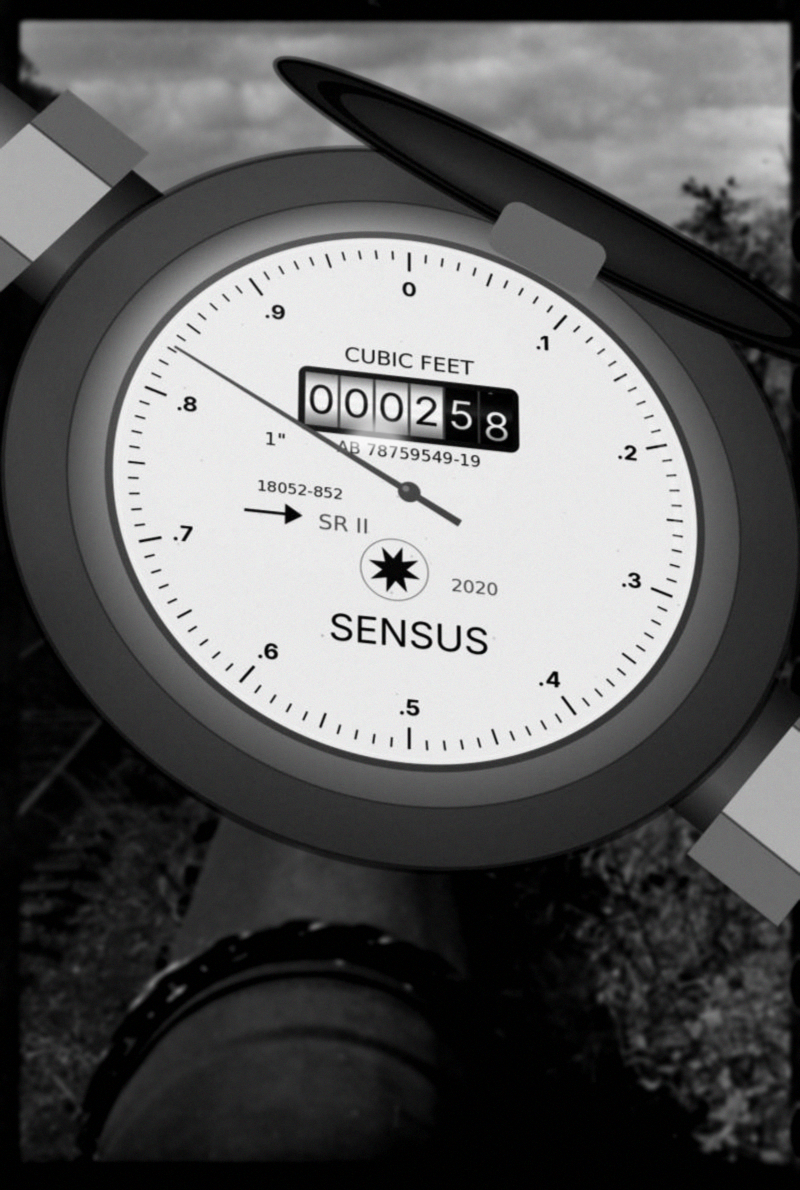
257.83
